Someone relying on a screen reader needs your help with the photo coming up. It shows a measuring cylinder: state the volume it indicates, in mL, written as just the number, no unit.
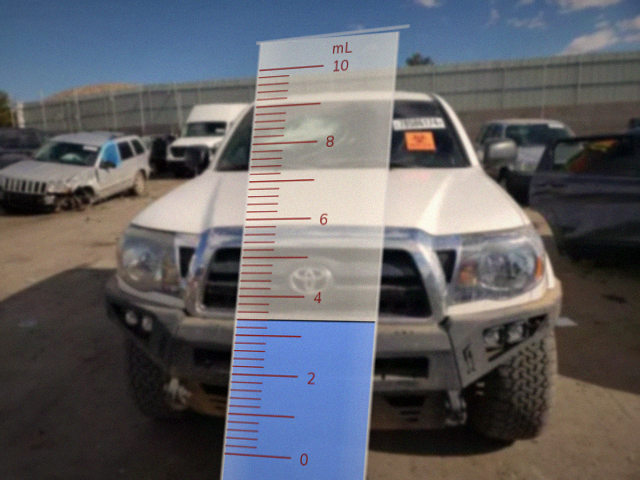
3.4
